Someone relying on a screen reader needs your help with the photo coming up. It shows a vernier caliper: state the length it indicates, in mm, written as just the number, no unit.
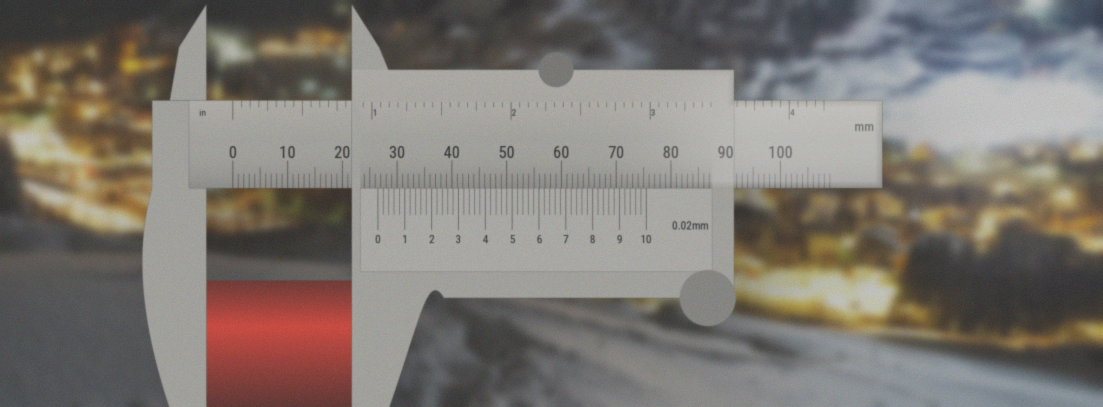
26.5
